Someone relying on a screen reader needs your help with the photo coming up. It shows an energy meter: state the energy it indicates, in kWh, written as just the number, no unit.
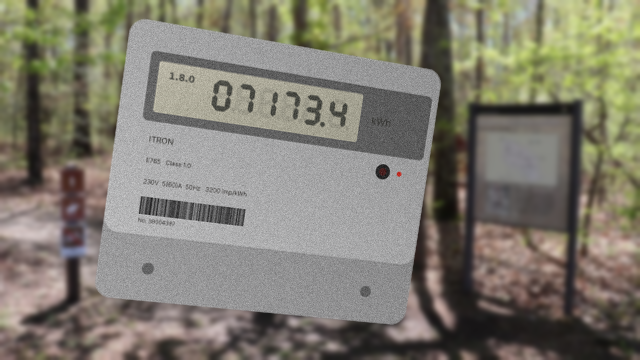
7173.4
